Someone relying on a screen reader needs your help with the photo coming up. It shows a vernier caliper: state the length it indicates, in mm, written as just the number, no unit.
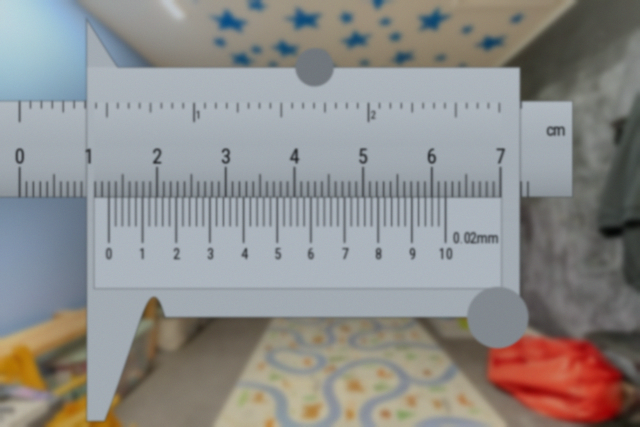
13.0
